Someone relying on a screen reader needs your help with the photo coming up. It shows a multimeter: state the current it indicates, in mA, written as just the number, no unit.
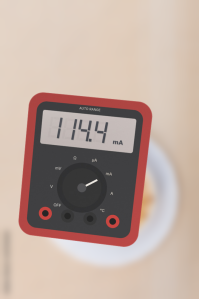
114.4
